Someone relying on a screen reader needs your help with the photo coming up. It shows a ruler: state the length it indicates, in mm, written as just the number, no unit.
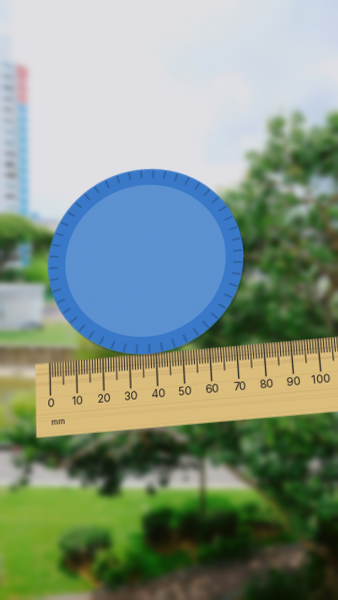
75
